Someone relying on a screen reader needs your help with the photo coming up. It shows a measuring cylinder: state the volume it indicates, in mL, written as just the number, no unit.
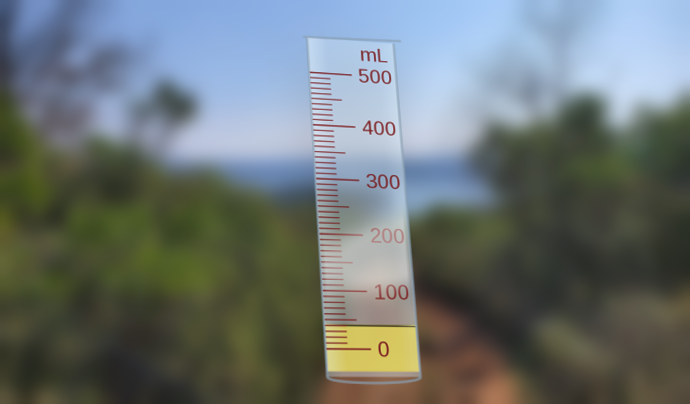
40
